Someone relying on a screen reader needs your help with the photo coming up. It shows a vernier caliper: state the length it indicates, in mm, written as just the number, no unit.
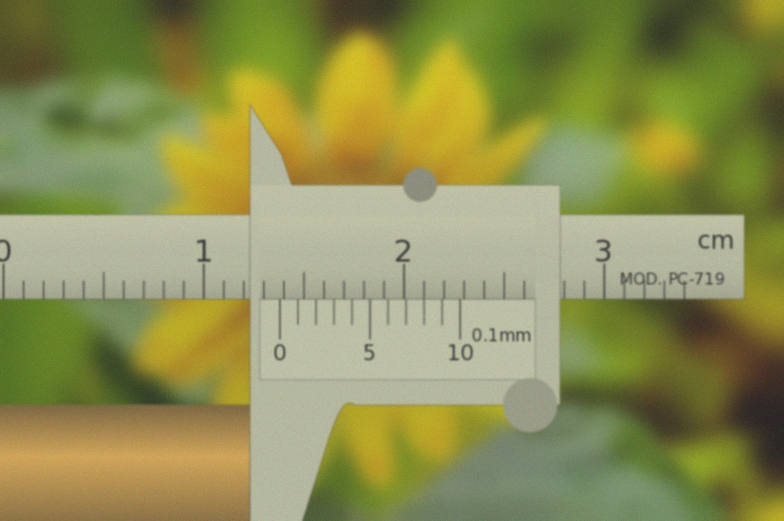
13.8
